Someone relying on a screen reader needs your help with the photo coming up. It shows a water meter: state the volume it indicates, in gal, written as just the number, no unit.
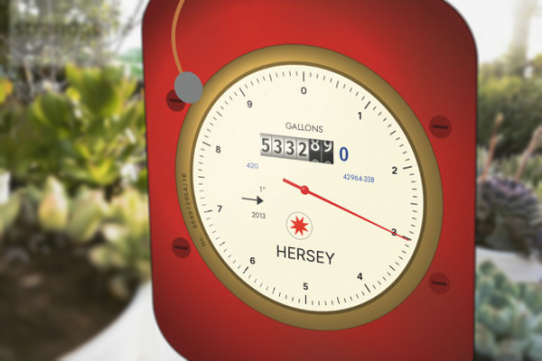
5332893.0
